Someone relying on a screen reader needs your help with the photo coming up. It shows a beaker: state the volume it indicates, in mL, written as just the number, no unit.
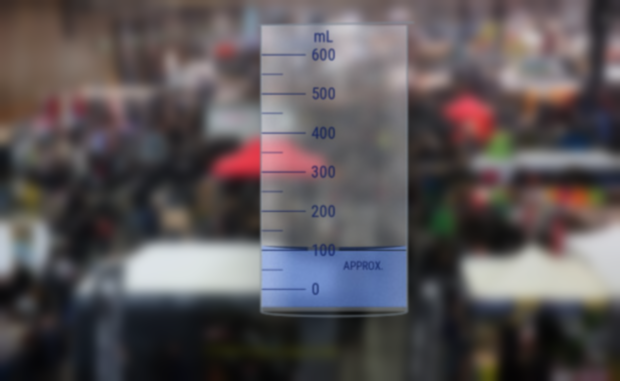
100
